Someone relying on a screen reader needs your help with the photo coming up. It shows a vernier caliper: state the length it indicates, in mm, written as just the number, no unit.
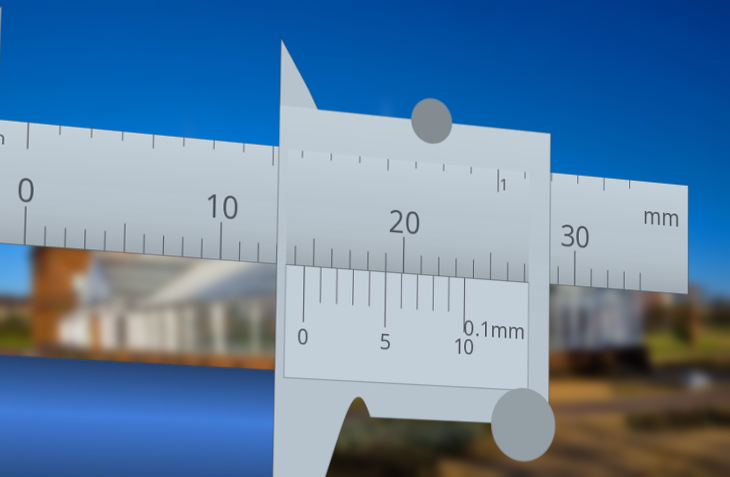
14.5
